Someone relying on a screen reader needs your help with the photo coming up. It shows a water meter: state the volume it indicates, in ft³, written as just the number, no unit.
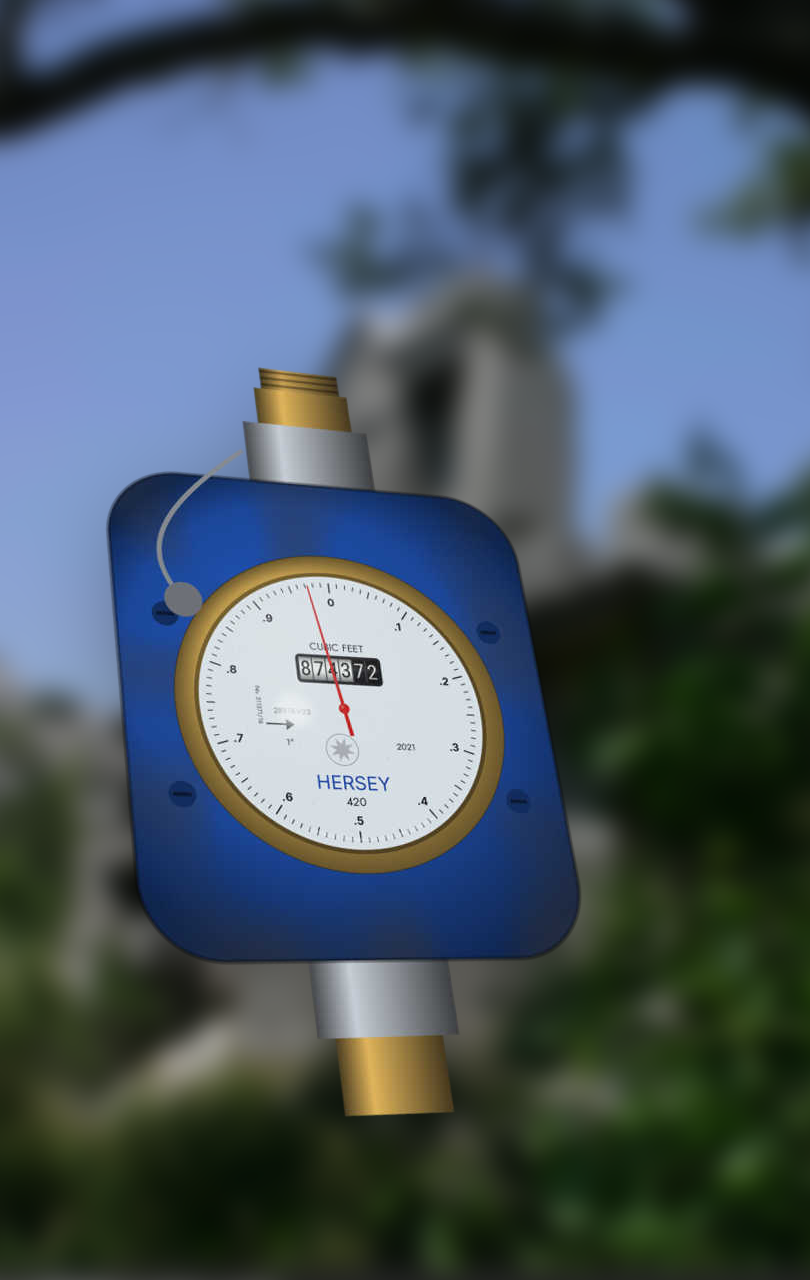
874371.97
